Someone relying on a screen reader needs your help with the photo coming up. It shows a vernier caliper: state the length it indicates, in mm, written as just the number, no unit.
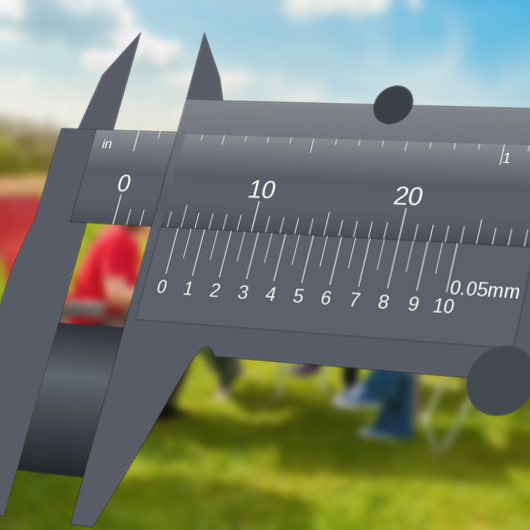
4.8
